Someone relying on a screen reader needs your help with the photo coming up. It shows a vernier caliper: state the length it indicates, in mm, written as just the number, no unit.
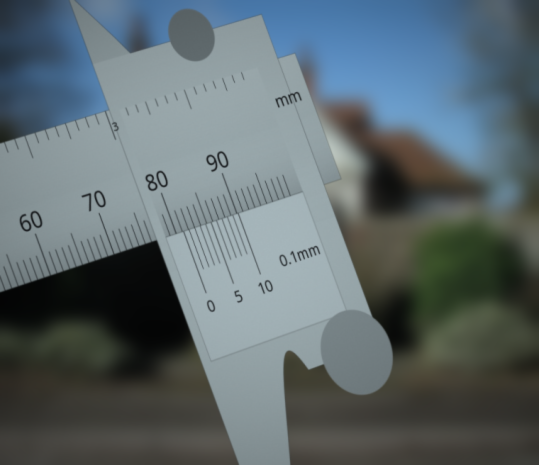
81.2
